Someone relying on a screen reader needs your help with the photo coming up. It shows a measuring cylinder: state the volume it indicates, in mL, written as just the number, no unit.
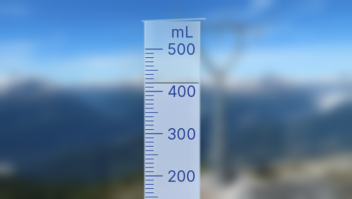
420
